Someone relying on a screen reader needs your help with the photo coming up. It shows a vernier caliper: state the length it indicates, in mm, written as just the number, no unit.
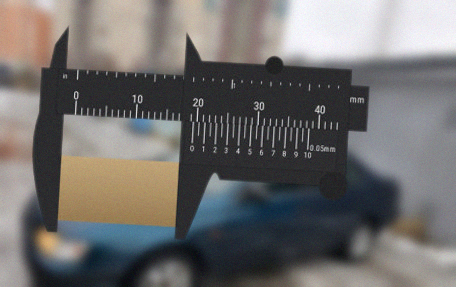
19.4
